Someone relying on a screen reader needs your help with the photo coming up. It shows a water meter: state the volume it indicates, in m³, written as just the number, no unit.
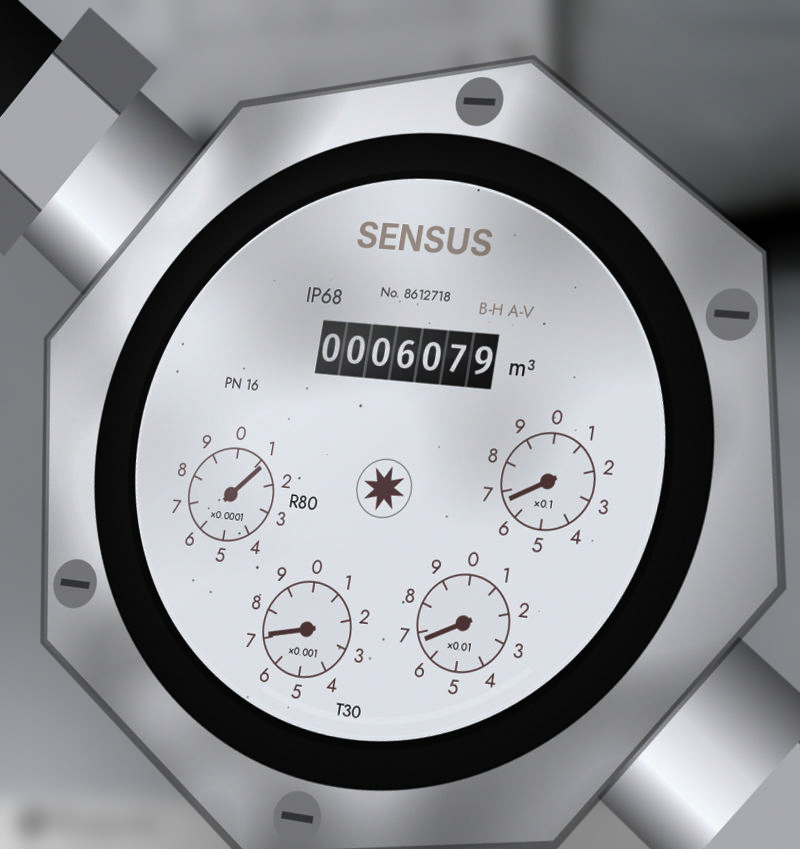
6079.6671
